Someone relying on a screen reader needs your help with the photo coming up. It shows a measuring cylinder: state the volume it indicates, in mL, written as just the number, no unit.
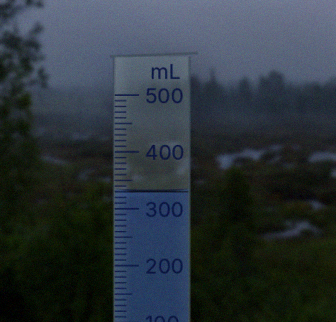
330
